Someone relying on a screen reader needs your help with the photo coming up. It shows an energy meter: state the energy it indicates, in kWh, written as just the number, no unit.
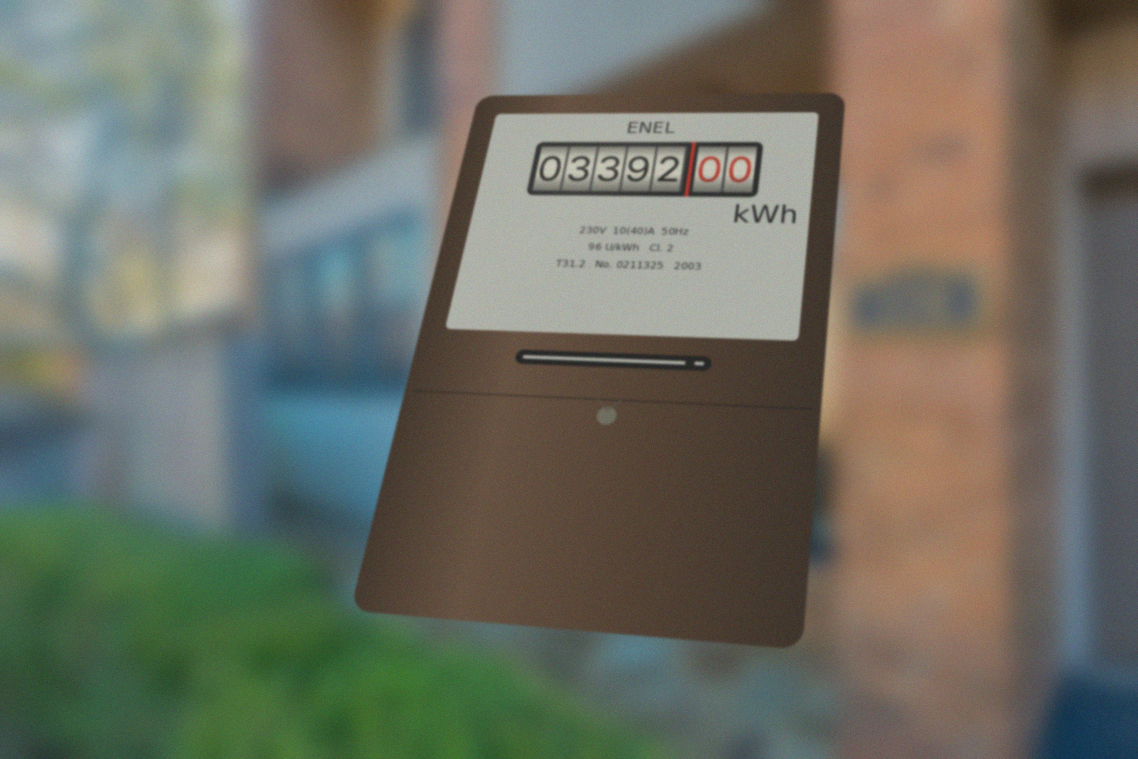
3392.00
